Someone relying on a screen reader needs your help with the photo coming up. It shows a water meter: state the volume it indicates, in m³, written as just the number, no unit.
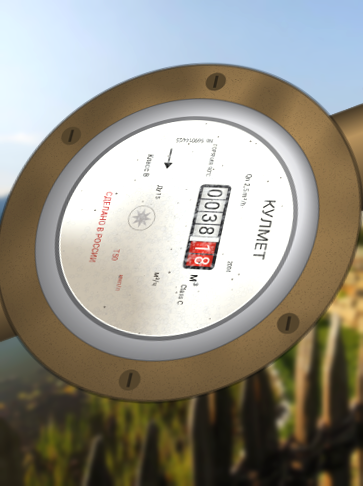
38.18
